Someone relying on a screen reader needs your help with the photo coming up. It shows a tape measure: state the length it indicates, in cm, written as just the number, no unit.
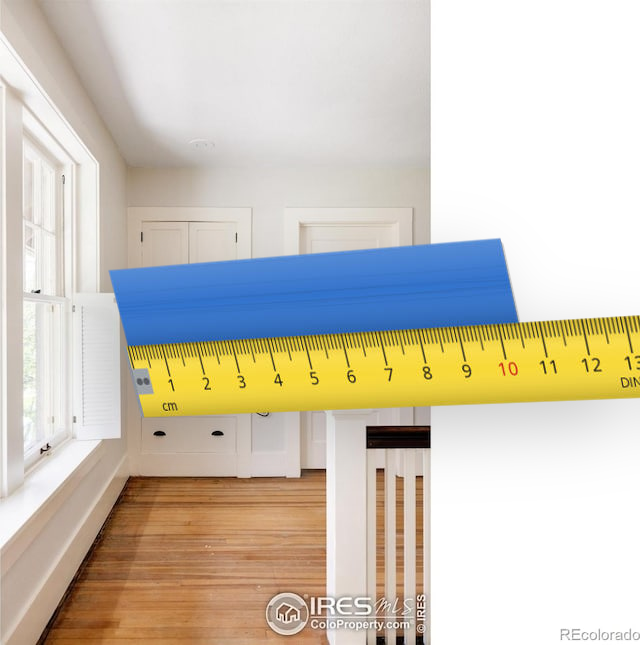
10.5
